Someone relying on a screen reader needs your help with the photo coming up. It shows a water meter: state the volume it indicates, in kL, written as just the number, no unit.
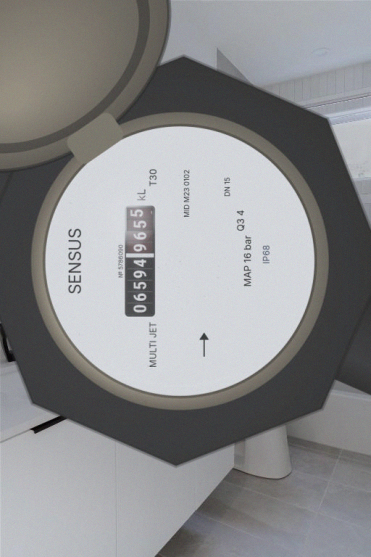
6594.9655
